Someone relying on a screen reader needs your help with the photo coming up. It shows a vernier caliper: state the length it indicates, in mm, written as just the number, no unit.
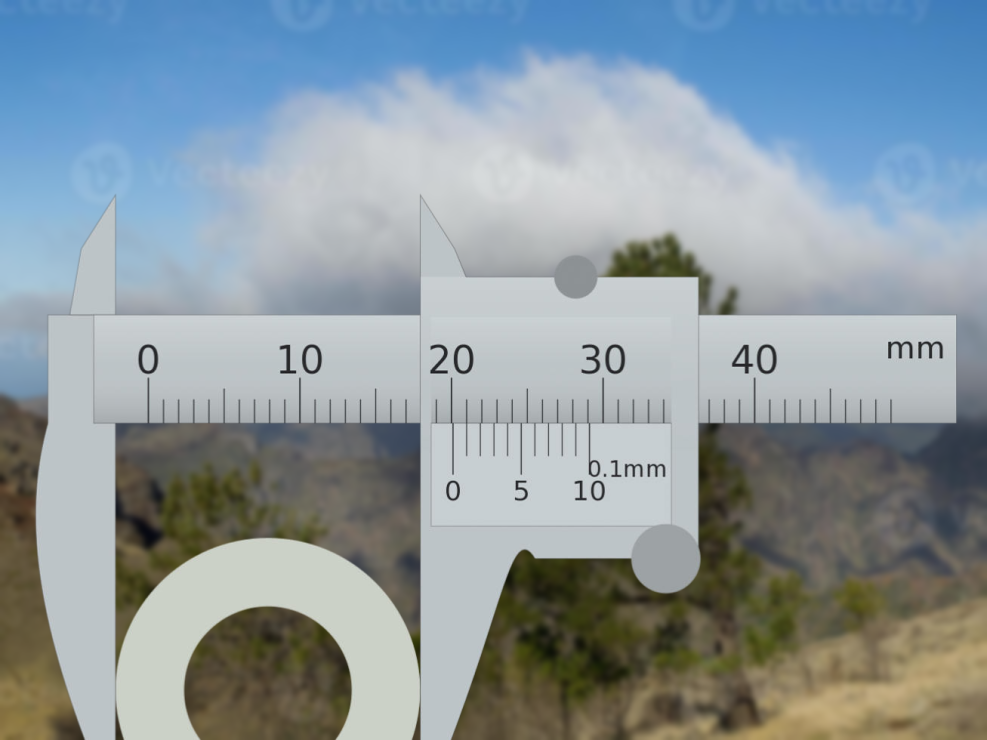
20.1
